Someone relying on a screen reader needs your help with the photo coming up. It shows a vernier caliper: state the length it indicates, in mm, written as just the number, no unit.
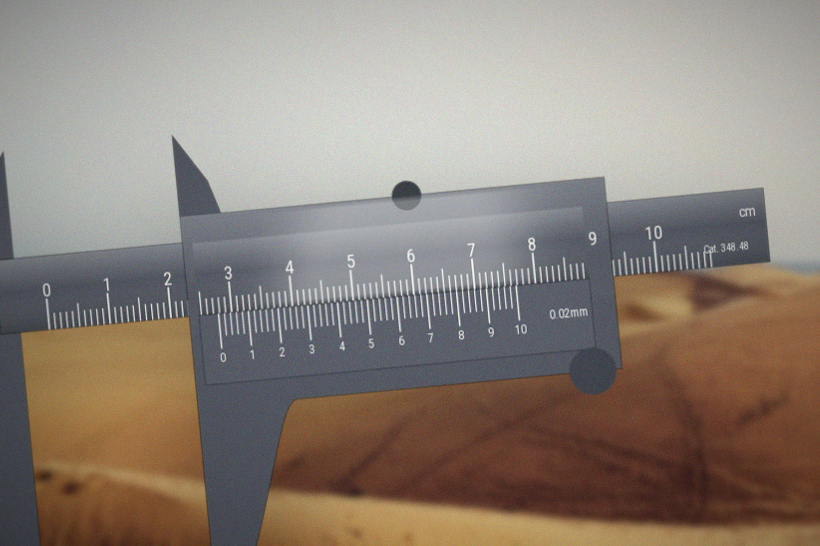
27.8
